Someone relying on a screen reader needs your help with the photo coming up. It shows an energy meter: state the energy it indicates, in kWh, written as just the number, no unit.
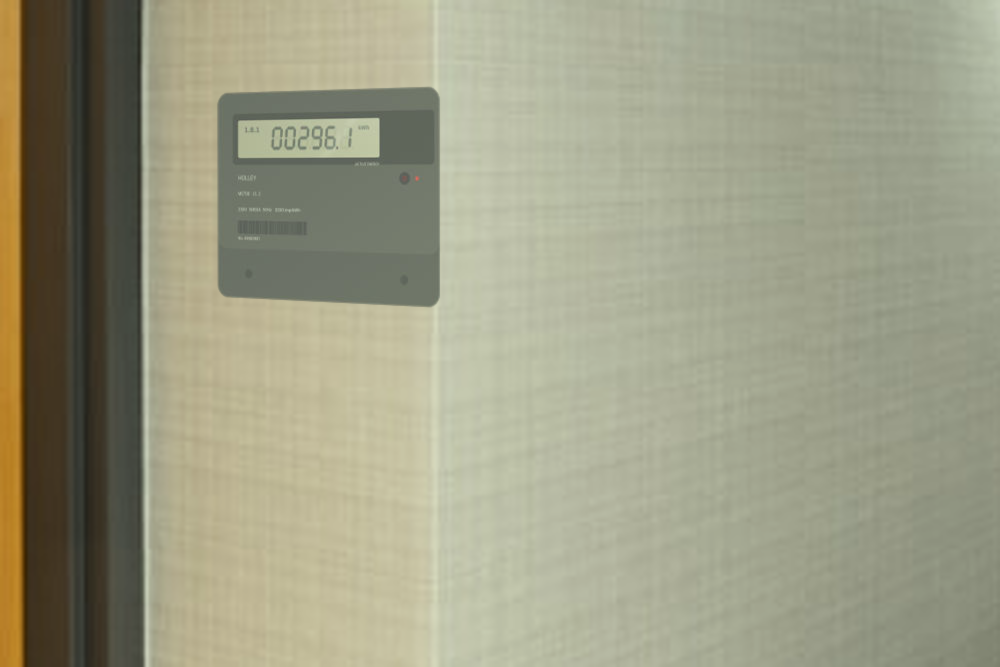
296.1
